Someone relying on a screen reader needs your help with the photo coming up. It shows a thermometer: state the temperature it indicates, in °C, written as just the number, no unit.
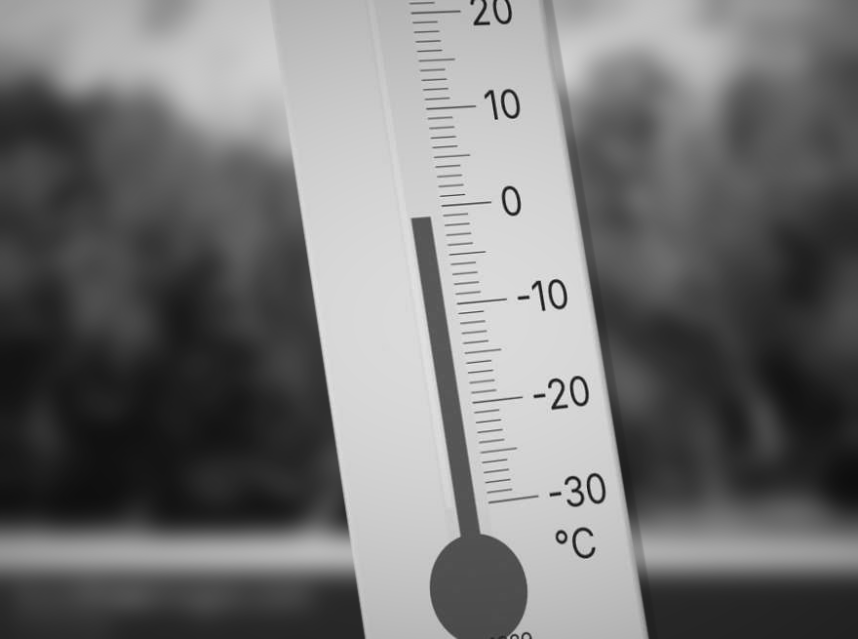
-1
